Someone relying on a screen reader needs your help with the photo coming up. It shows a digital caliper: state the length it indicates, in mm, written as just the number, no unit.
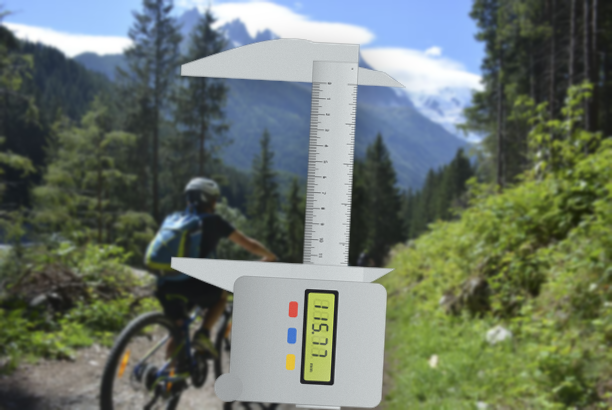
115.77
